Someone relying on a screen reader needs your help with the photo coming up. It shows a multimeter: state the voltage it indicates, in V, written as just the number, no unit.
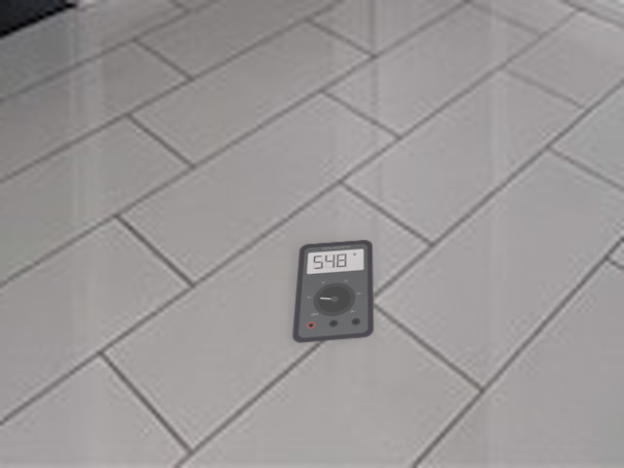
548
